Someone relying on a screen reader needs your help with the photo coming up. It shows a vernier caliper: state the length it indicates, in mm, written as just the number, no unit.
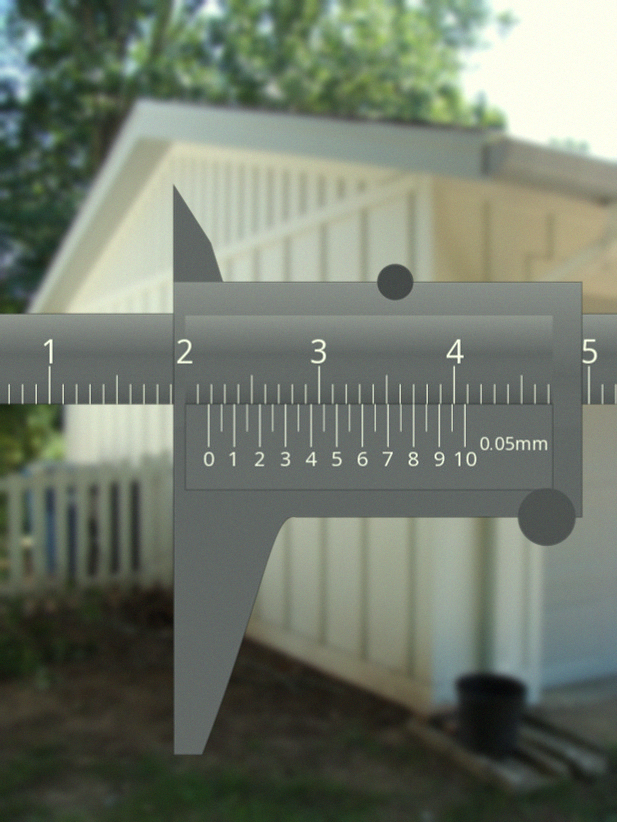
21.8
